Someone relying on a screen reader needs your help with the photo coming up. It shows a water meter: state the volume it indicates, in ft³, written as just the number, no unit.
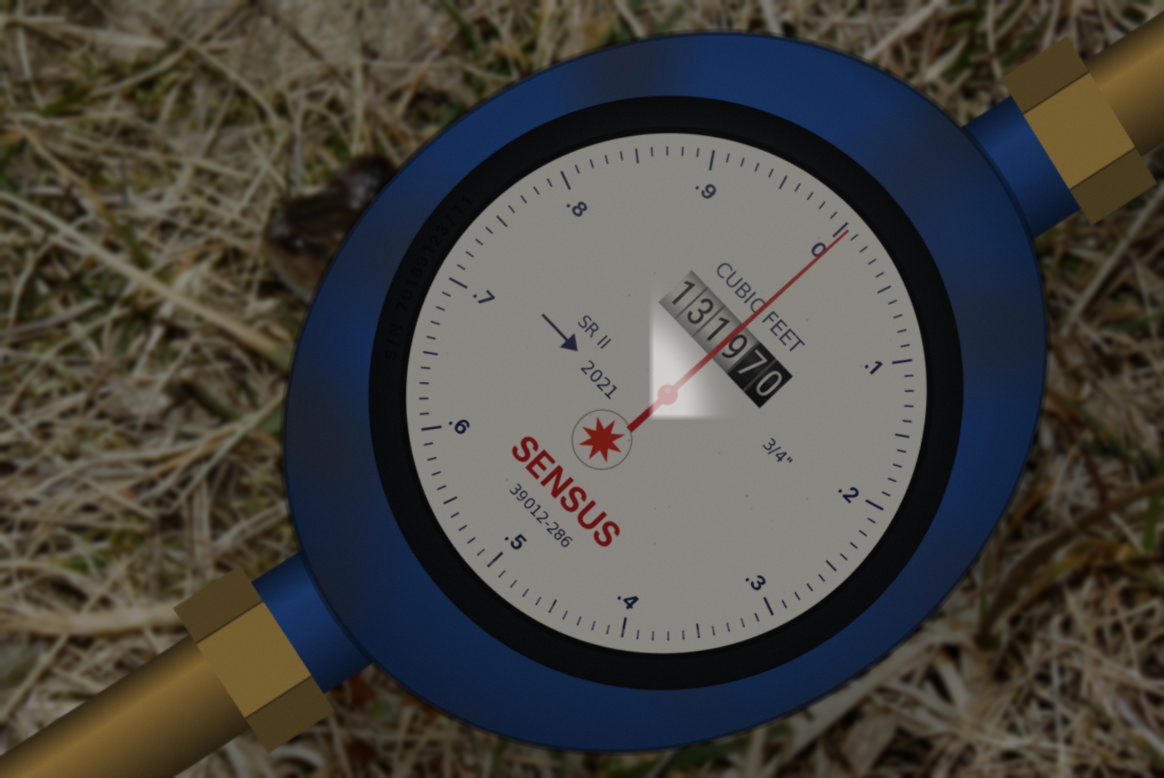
131970.00
